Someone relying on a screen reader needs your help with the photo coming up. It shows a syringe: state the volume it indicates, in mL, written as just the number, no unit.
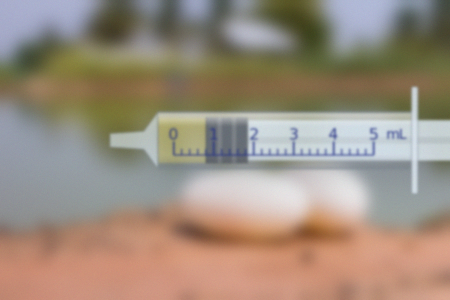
0.8
